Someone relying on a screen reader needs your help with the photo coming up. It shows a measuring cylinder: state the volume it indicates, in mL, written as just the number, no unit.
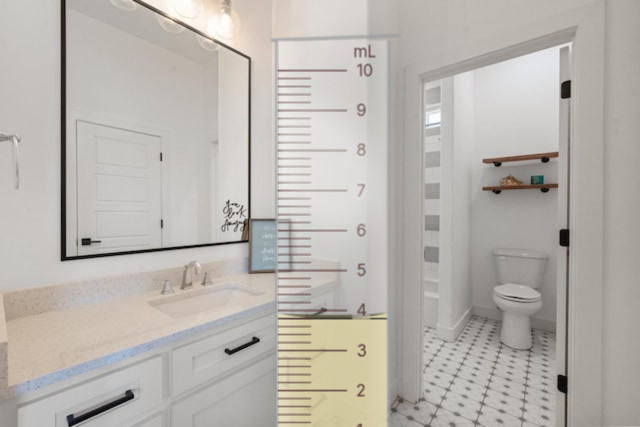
3.8
